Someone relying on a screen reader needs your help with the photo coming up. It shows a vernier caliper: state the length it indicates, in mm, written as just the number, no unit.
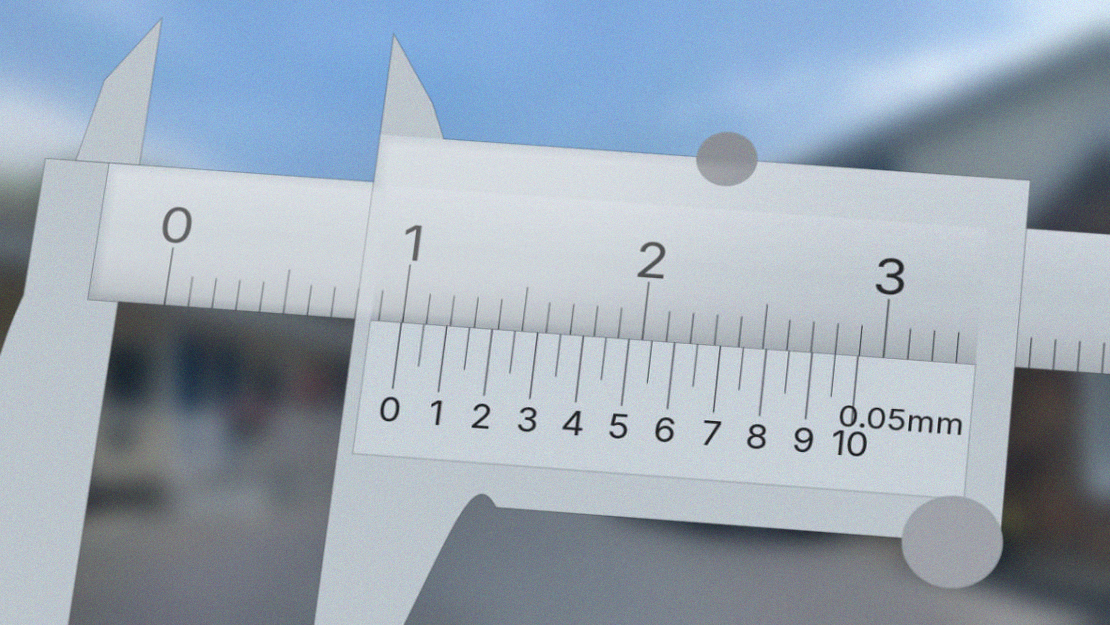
9.95
